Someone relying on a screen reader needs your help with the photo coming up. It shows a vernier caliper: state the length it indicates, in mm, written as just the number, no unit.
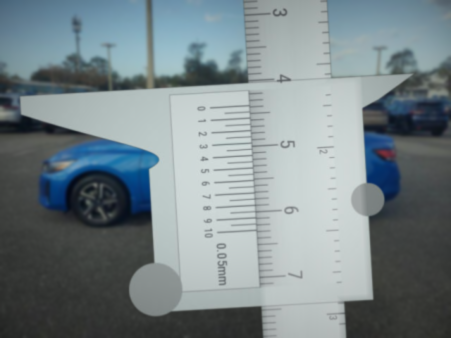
43.8
